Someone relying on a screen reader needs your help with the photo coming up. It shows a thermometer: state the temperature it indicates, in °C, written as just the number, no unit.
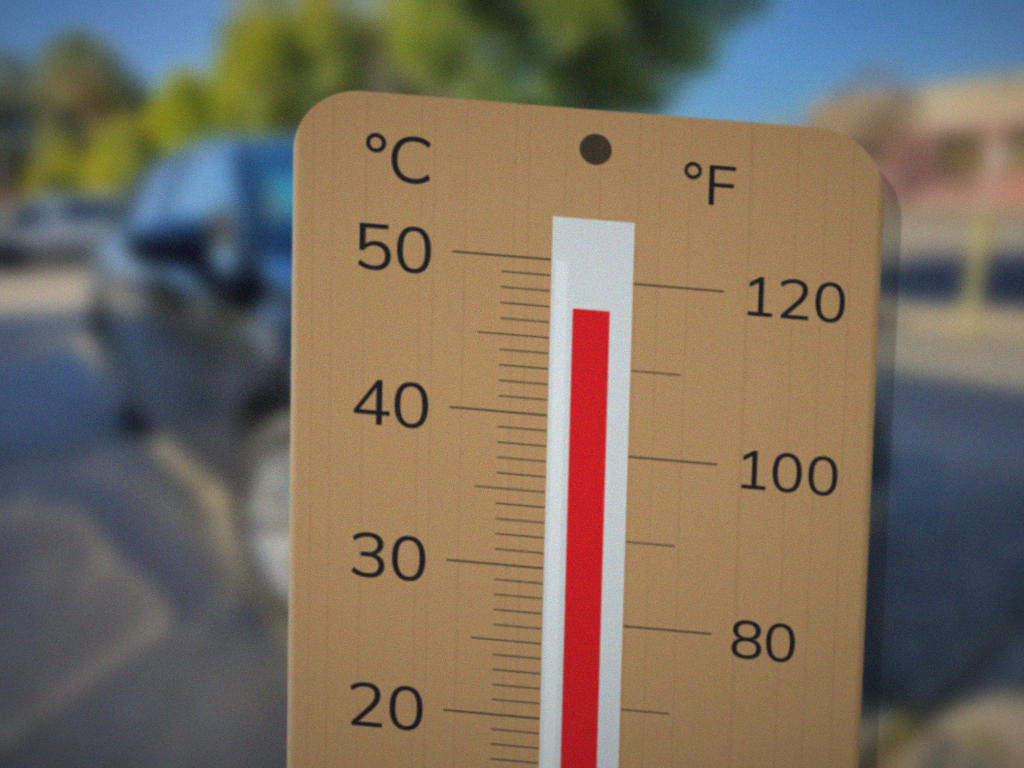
47
